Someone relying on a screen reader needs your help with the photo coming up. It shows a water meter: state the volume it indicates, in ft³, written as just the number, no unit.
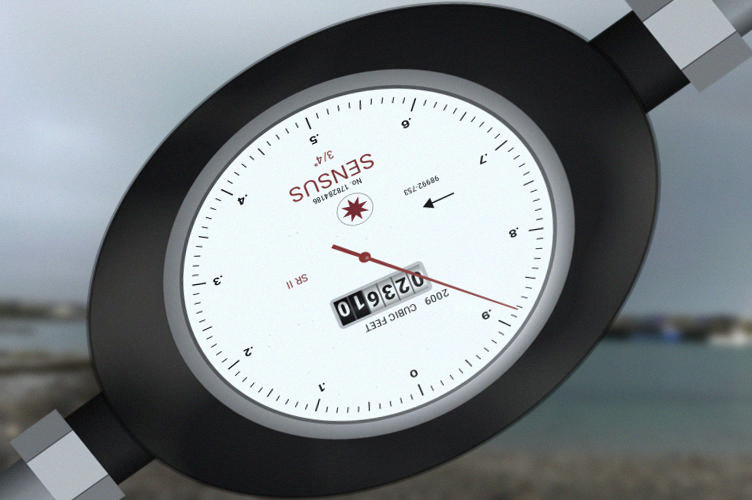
23609.88
